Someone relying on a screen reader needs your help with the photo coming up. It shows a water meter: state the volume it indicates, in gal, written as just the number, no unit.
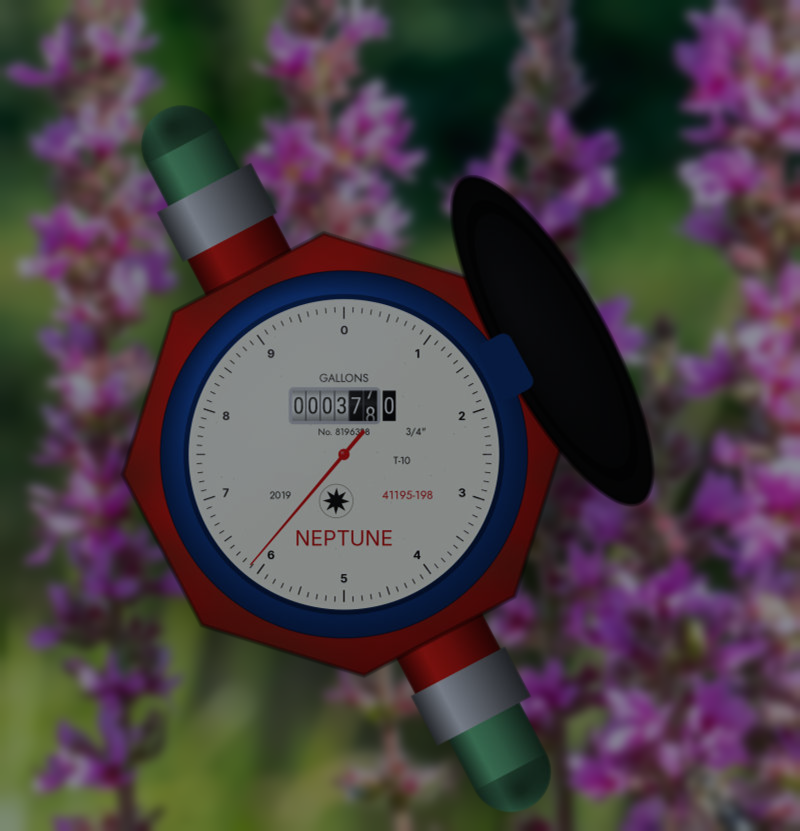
3776.1
